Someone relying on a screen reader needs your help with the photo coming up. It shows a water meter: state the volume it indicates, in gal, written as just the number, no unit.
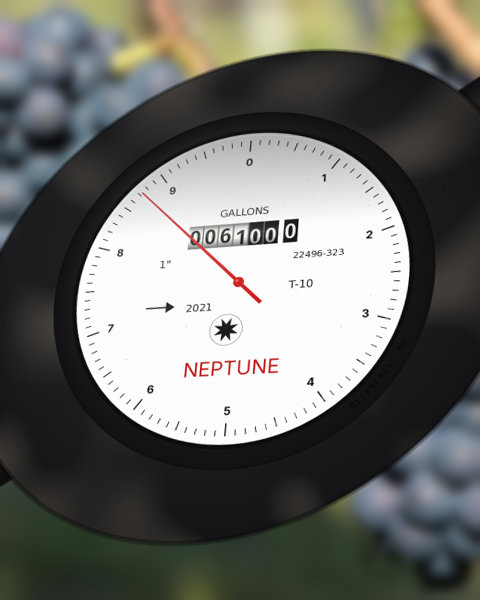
60998.7
